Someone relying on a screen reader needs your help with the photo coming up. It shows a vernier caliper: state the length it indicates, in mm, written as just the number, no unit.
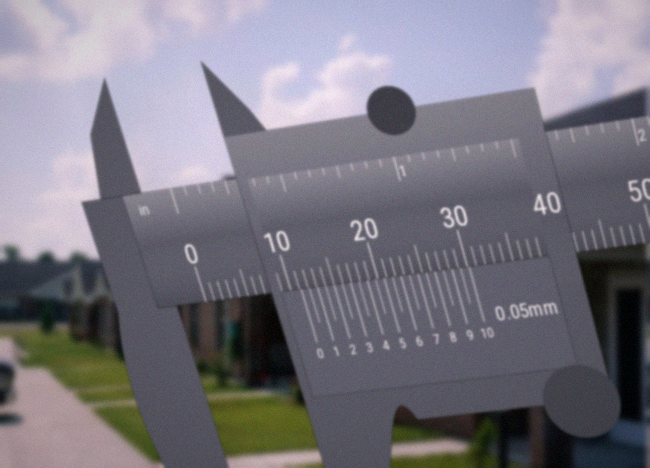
11.2
